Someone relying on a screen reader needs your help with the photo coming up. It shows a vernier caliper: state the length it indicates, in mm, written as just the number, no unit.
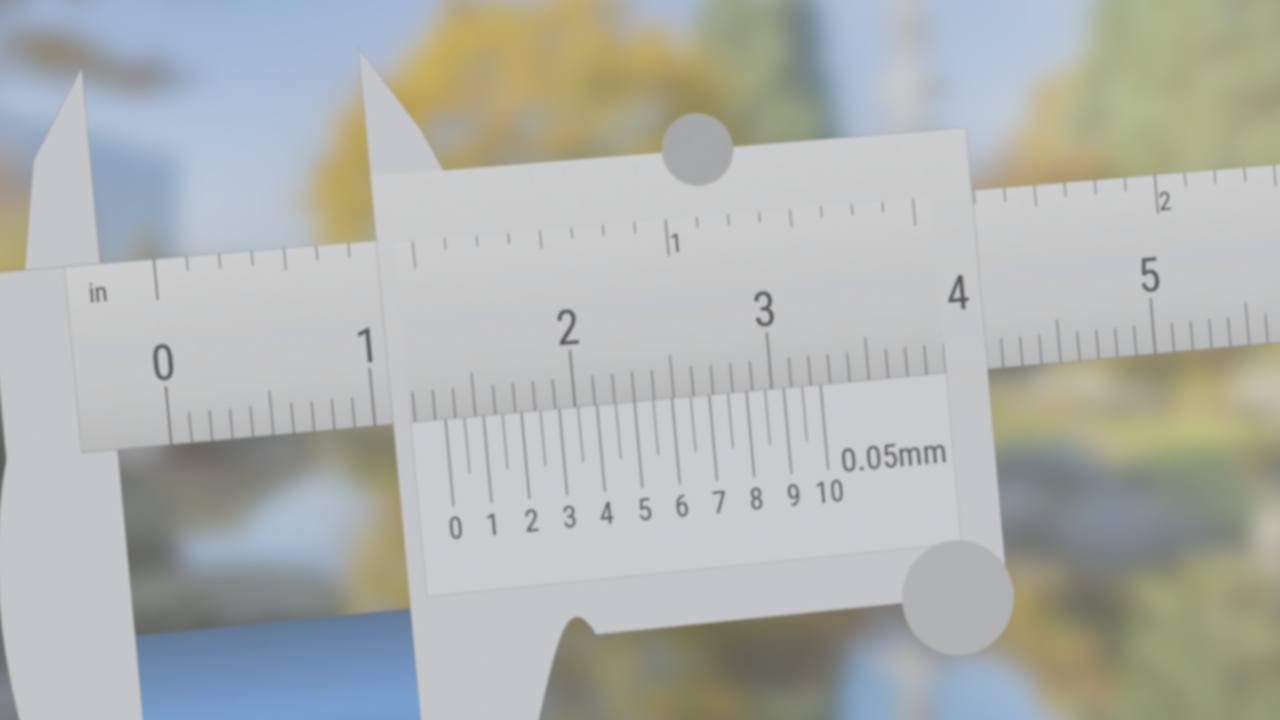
13.5
